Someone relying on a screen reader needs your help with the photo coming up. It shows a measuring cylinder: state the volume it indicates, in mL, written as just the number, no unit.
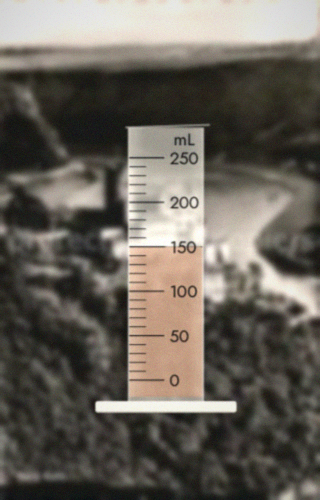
150
